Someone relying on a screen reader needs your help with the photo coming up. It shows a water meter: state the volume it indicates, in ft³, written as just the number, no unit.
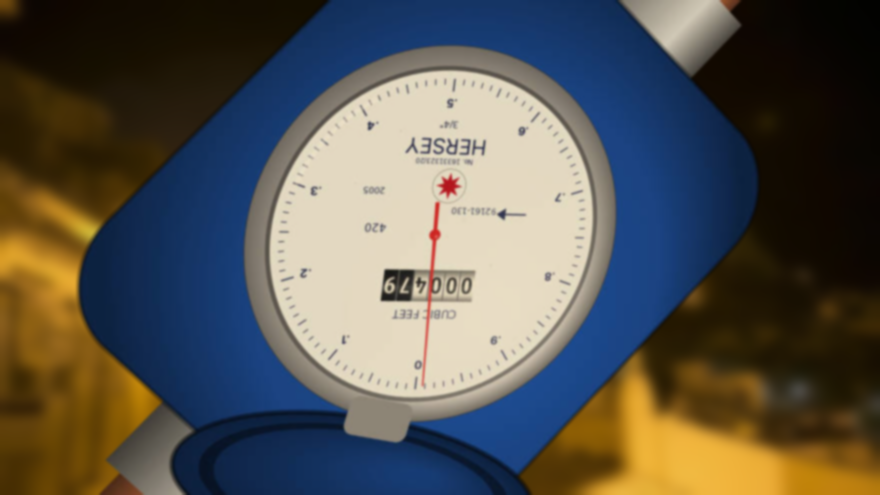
478.99
